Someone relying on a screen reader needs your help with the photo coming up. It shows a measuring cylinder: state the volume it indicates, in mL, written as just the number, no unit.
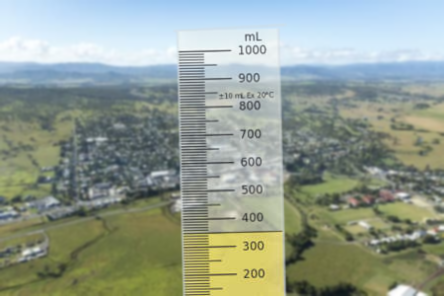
350
